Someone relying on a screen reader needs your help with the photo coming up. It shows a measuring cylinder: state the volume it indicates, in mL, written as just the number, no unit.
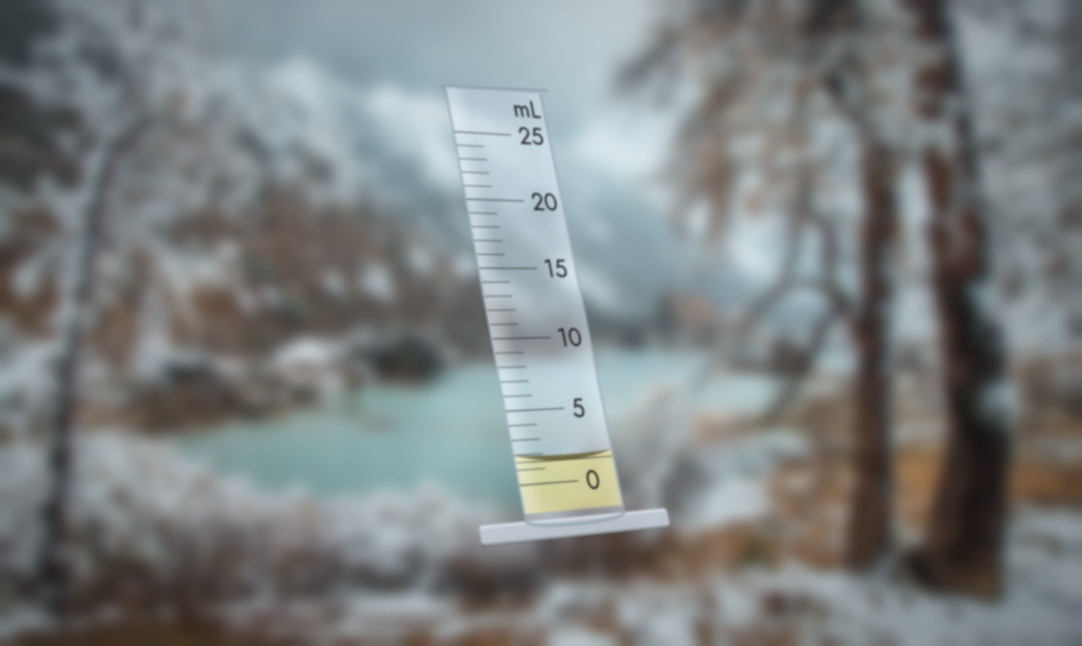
1.5
